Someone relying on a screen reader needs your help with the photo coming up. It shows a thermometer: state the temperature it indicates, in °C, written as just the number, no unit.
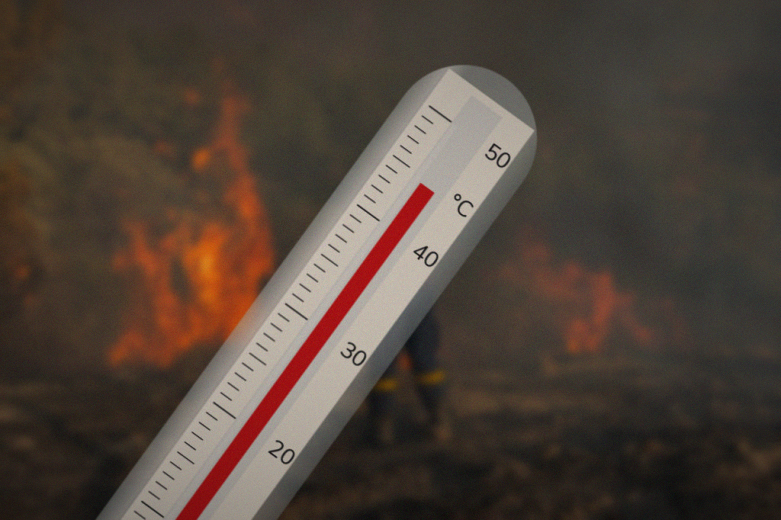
44.5
